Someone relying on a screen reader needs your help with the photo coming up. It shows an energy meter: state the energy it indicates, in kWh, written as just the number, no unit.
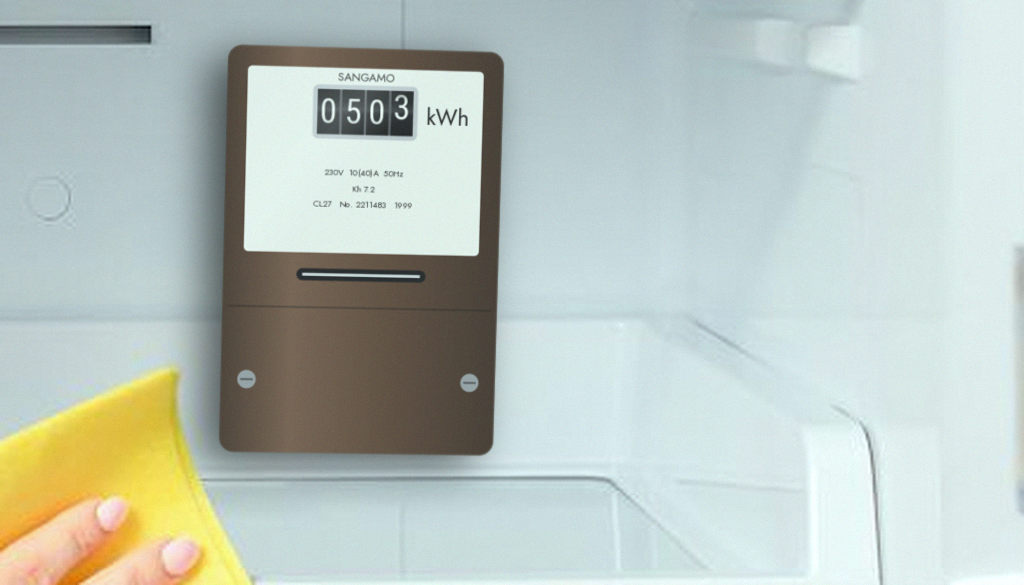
503
